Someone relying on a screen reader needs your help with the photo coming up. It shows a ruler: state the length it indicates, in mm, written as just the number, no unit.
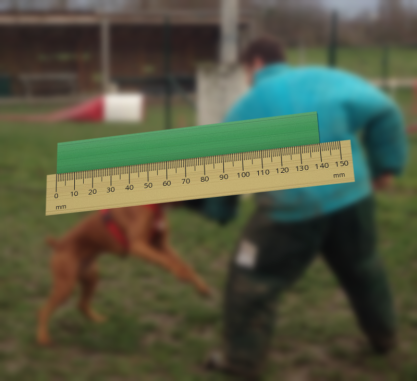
140
